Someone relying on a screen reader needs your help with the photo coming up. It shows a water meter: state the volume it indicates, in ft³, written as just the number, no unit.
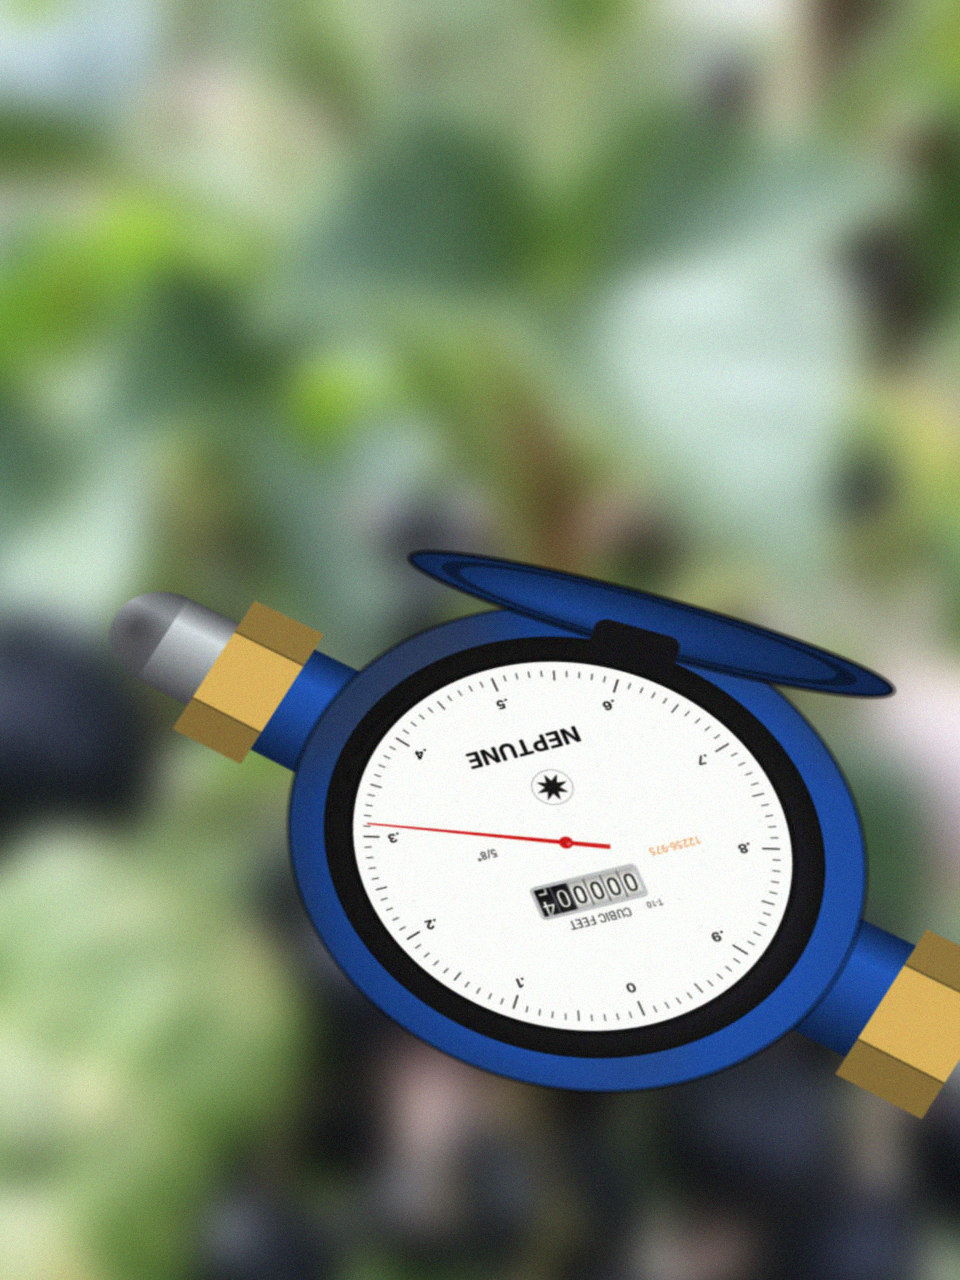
4.31
